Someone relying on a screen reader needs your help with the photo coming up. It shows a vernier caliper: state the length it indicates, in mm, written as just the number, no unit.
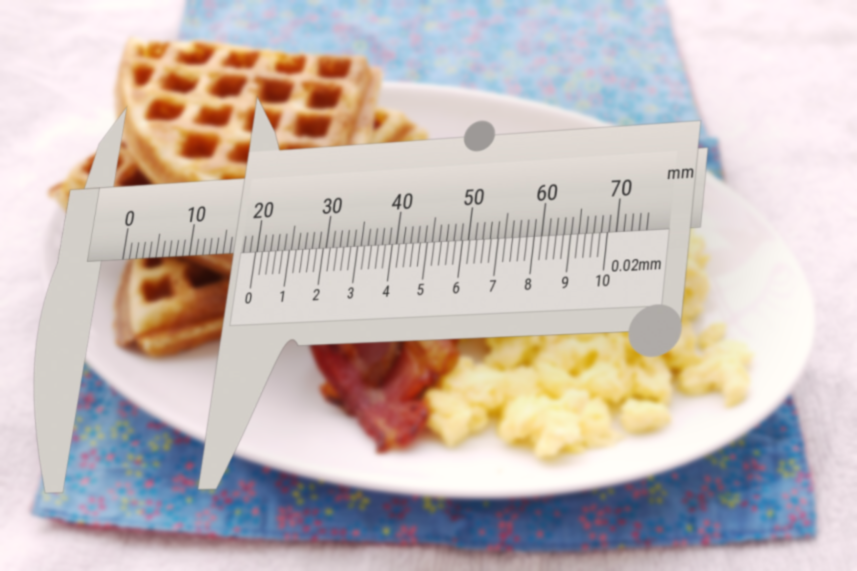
19.8
